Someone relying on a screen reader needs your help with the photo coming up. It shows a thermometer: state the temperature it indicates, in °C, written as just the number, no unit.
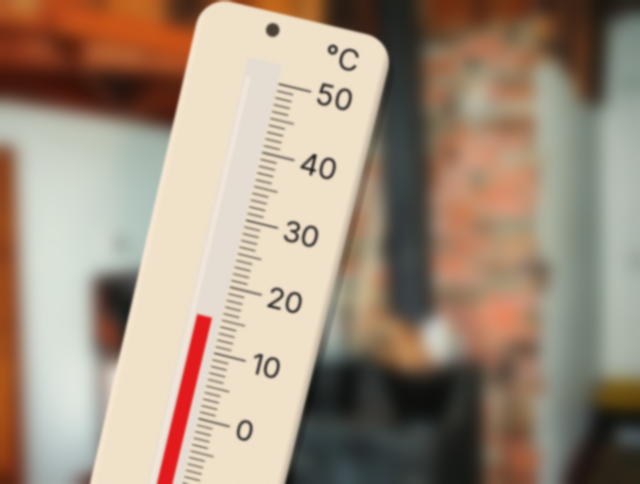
15
